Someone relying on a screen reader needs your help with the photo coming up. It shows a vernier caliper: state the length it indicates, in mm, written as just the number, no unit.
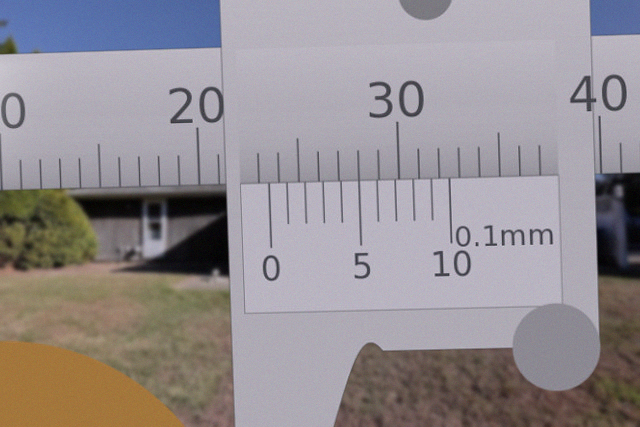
23.5
